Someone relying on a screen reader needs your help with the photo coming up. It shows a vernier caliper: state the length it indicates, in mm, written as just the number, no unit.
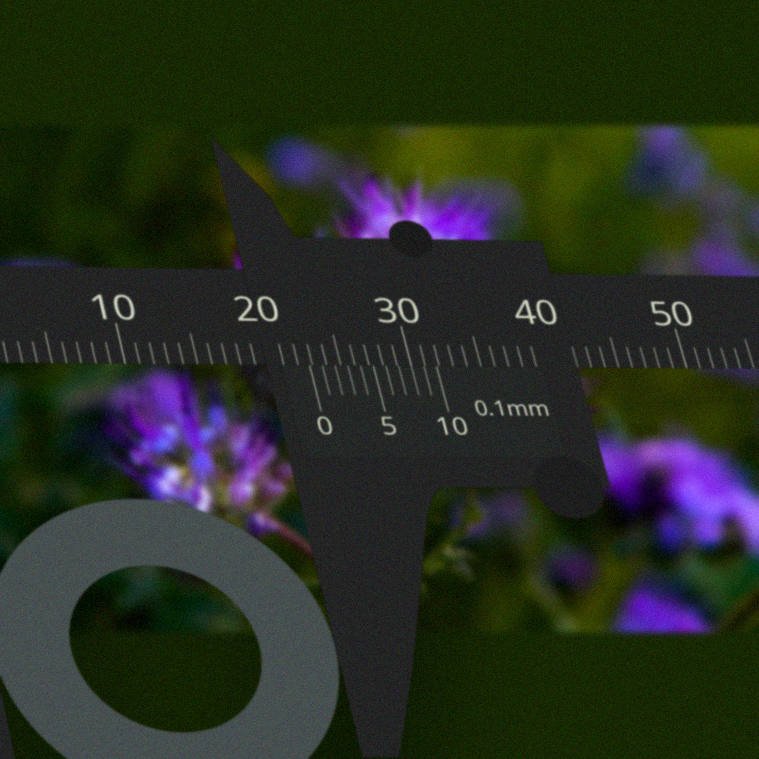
22.8
